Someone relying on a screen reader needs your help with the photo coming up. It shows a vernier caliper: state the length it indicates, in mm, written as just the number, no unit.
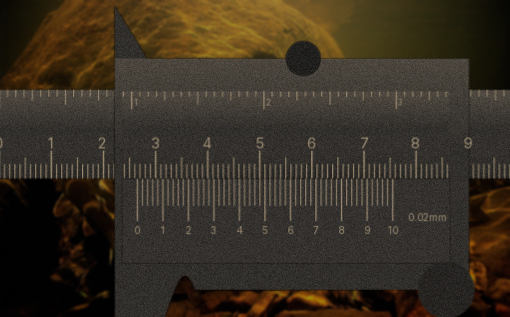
26.5
